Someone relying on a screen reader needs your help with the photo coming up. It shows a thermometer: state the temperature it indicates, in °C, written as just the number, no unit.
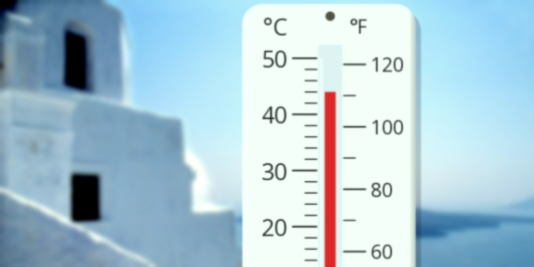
44
